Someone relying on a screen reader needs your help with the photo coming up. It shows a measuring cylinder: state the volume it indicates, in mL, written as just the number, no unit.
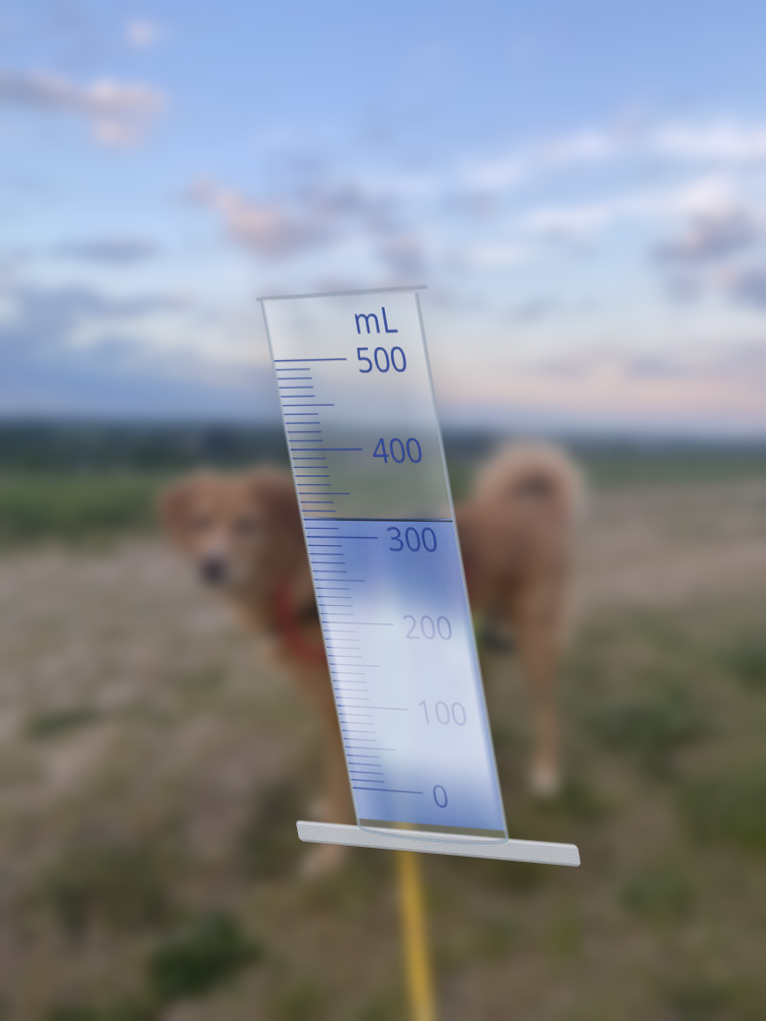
320
